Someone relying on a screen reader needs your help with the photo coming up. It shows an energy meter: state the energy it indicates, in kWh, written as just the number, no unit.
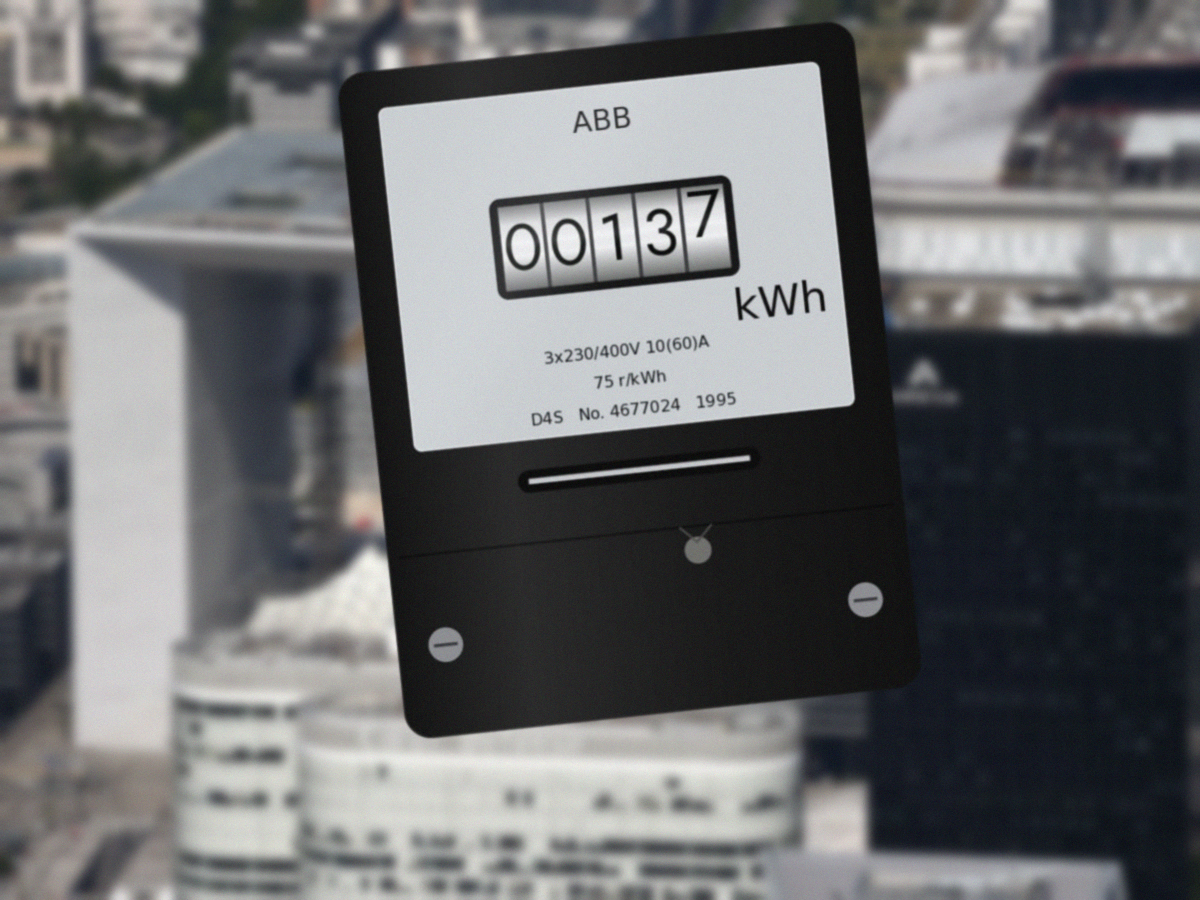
137
